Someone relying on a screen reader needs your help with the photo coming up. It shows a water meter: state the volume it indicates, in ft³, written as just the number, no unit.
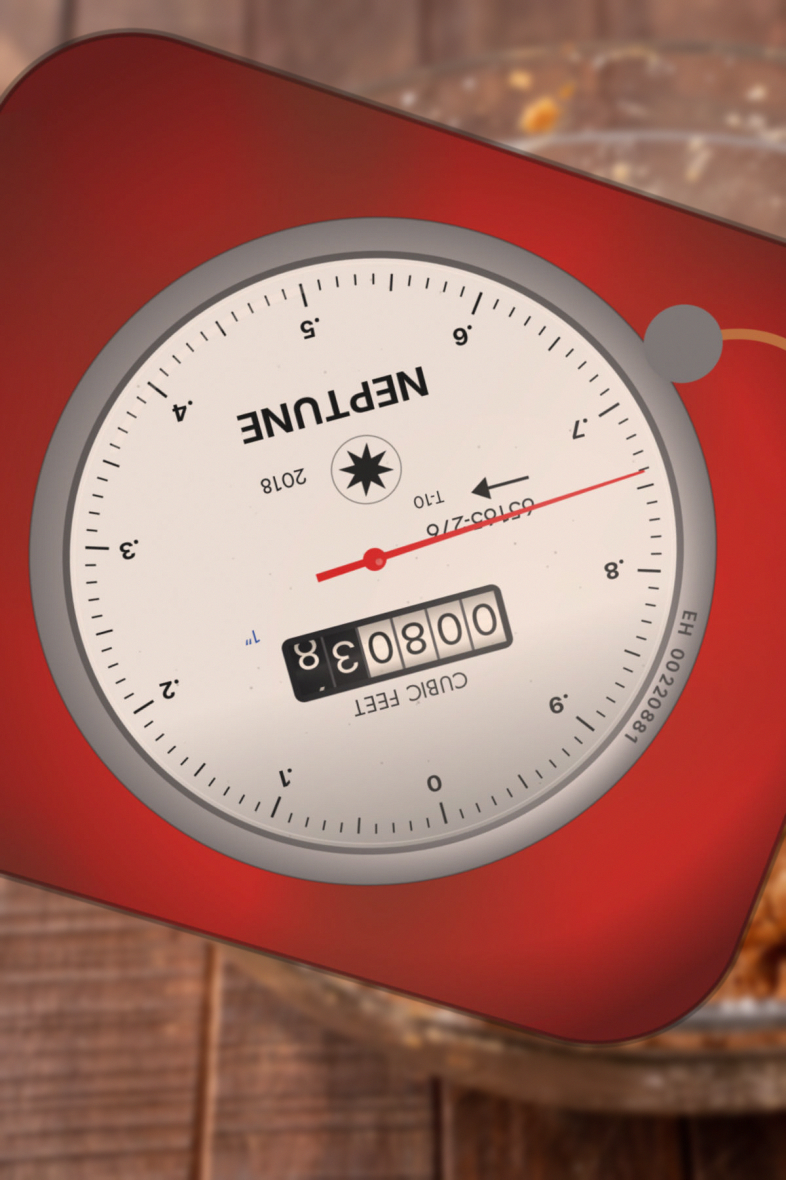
8037.74
